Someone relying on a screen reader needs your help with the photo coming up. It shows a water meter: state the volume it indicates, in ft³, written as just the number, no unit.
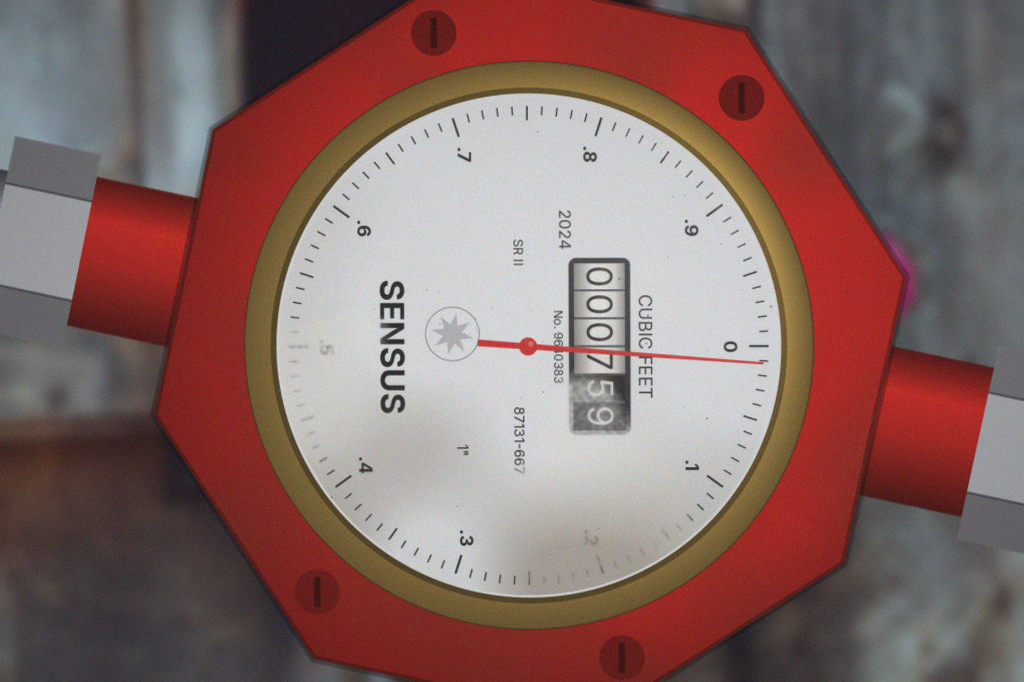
759.01
